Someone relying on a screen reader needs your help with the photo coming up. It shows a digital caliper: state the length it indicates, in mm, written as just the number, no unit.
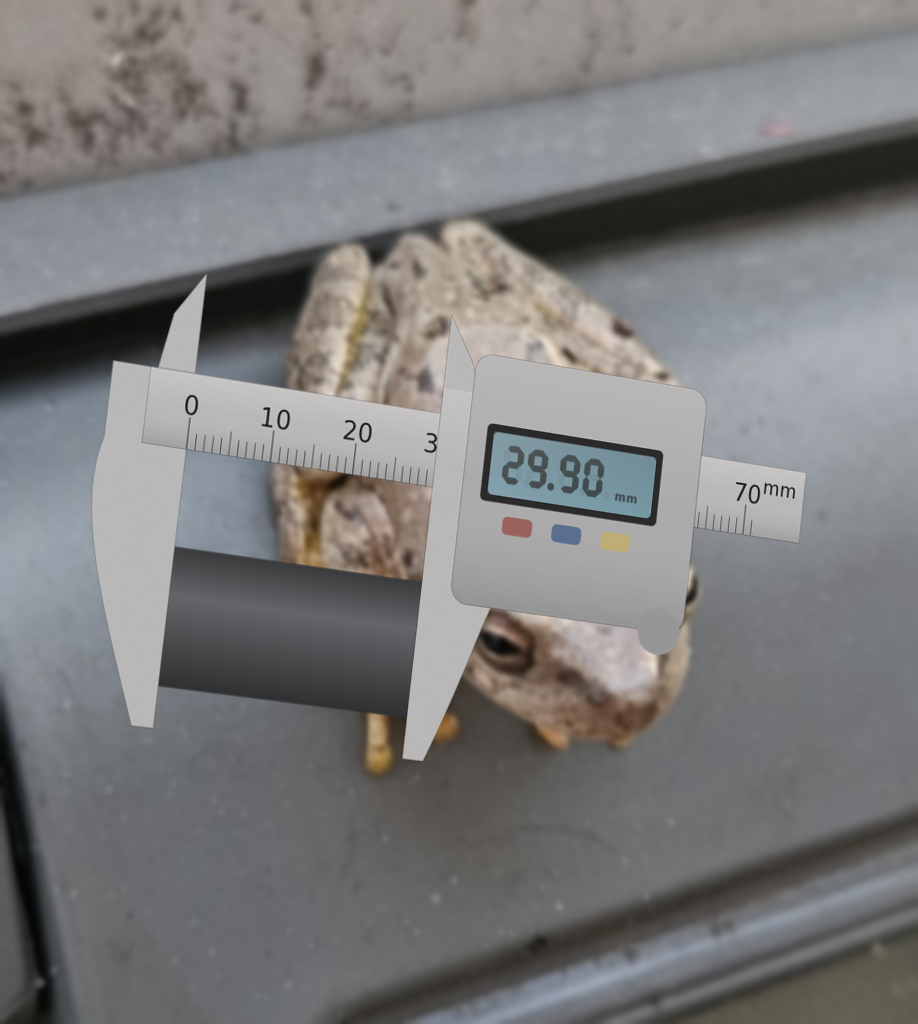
29.90
